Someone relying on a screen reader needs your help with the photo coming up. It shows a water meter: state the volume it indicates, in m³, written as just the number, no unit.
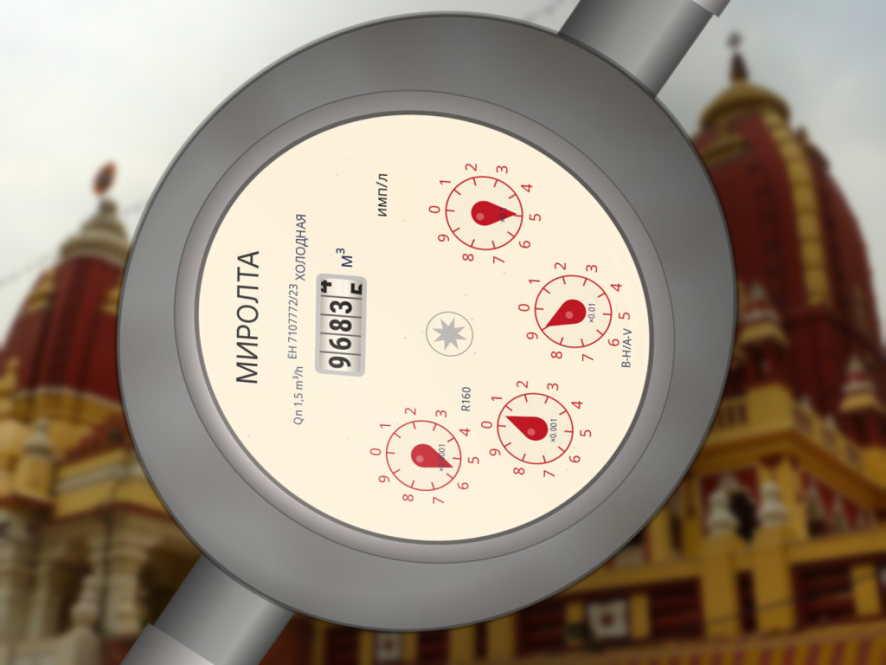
96834.4905
